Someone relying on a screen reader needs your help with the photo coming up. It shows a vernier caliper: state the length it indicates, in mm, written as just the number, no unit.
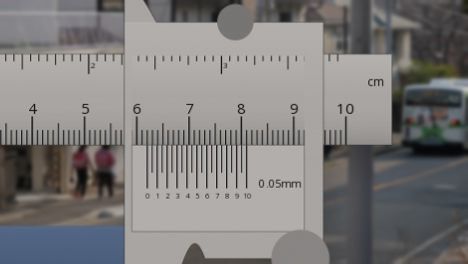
62.0
